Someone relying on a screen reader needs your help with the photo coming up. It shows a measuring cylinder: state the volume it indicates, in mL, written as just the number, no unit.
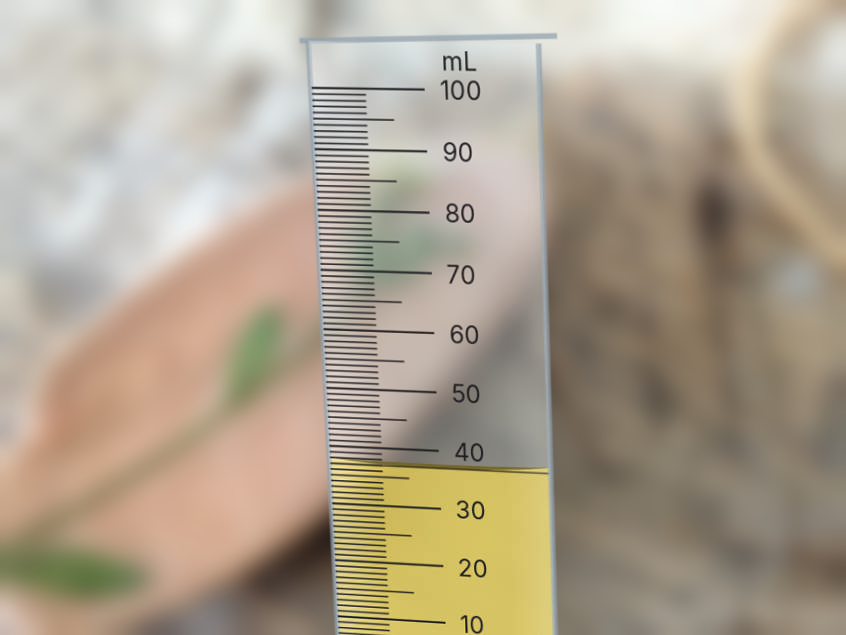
37
